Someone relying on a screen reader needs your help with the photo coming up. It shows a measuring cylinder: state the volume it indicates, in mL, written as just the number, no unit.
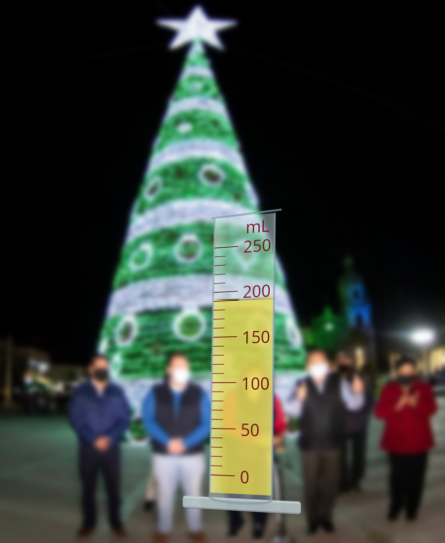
190
